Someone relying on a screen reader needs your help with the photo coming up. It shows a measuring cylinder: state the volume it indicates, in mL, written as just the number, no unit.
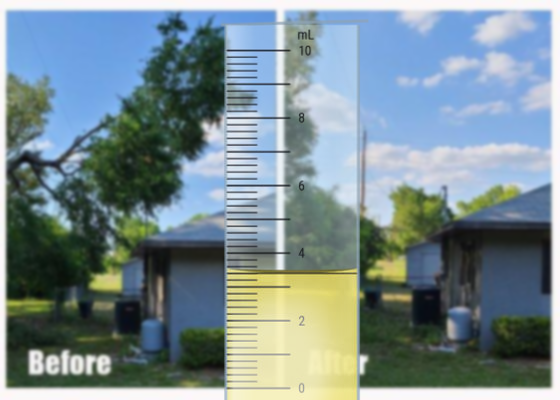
3.4
